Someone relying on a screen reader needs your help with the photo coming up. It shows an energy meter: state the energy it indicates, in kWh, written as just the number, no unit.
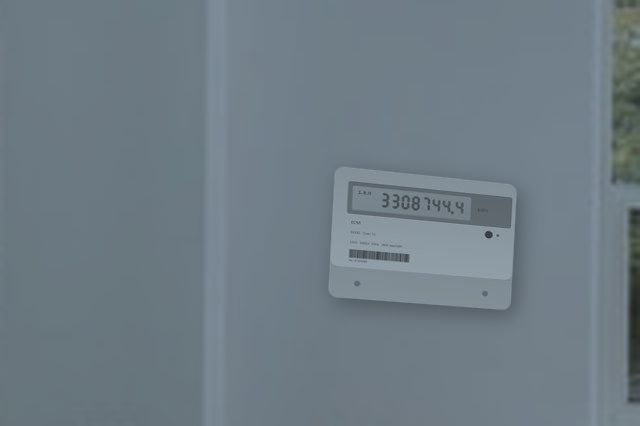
3308744.4
